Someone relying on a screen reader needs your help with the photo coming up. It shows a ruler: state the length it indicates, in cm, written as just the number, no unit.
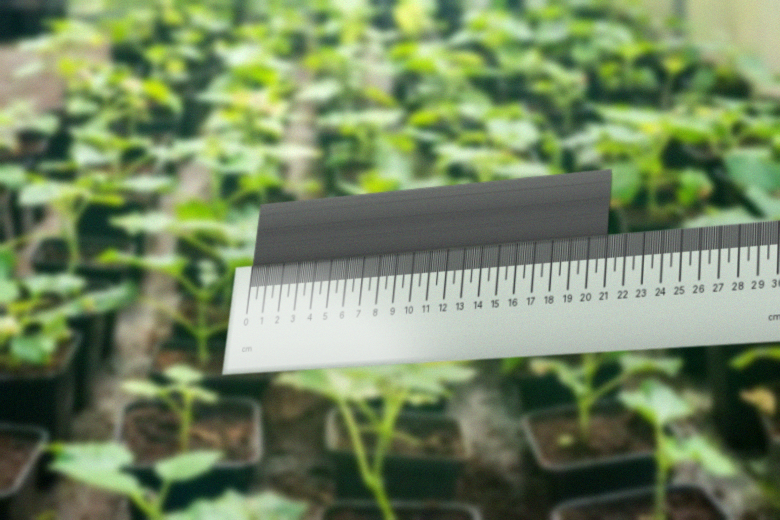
21
